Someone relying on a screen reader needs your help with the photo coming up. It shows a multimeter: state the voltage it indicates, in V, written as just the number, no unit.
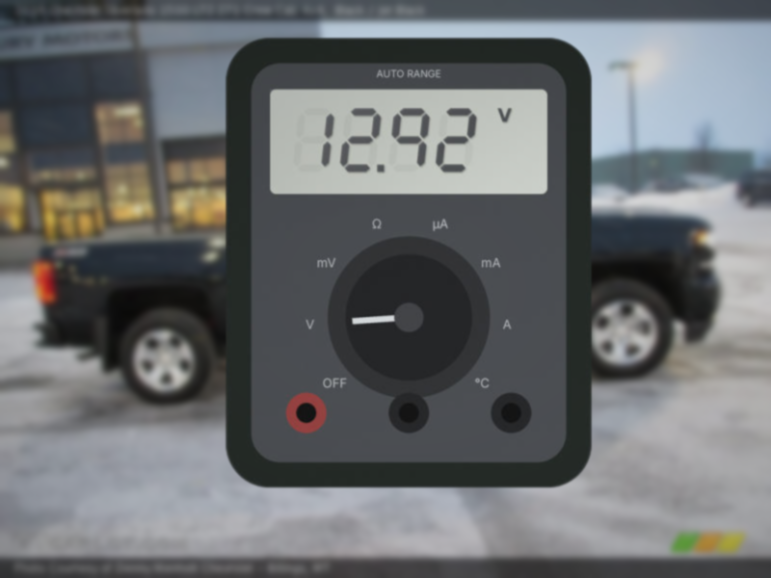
12.92
